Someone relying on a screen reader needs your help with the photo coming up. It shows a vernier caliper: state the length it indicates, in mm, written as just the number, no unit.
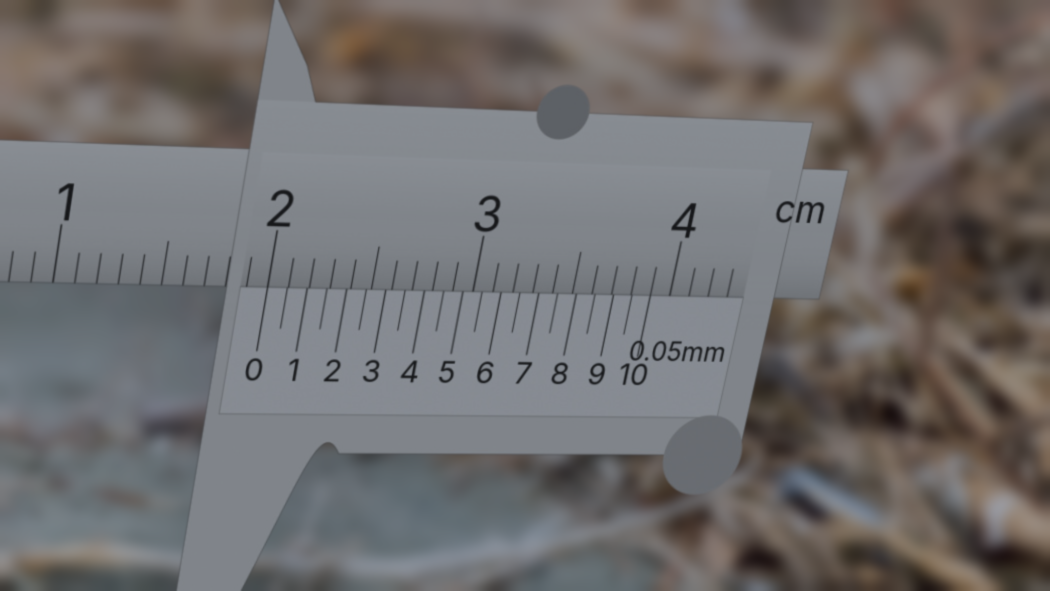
20.0
